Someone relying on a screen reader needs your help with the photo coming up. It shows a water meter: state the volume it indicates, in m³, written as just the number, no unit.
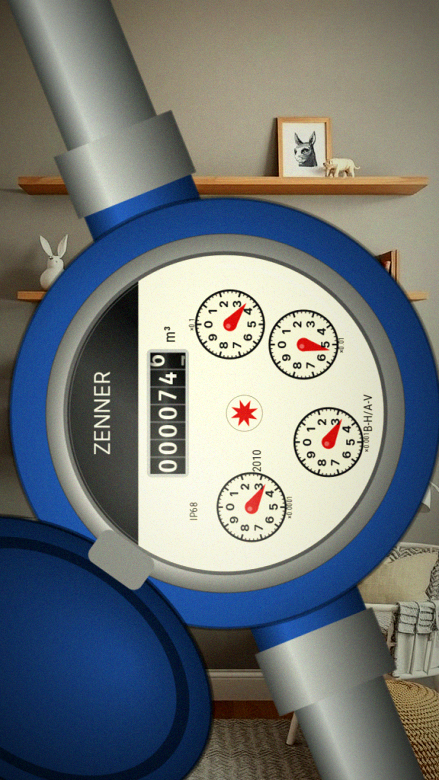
746.3533
